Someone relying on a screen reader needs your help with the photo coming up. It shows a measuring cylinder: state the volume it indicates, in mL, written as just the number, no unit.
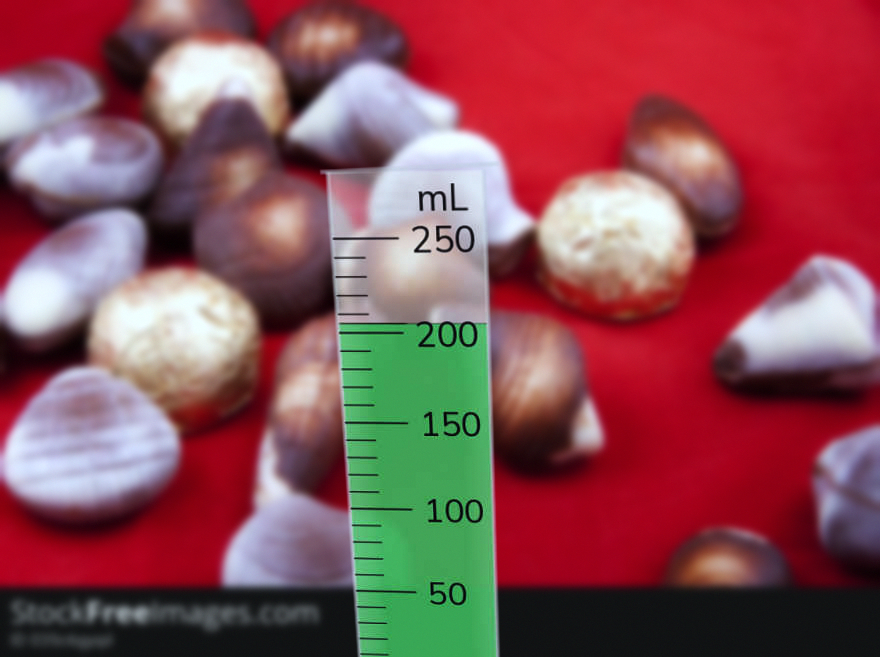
205
